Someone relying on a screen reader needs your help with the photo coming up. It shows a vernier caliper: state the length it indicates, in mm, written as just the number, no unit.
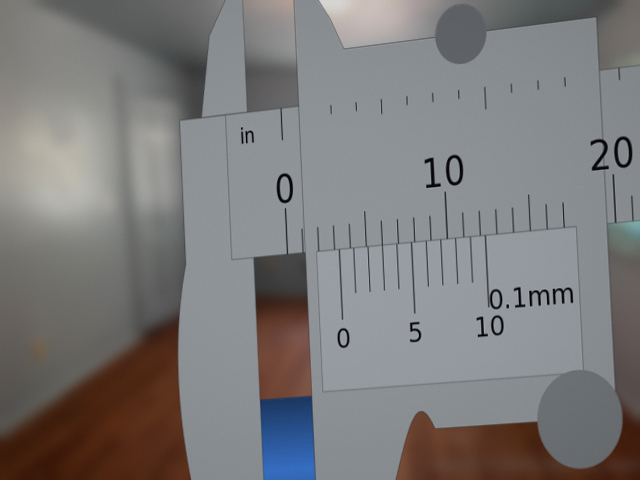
3.3
